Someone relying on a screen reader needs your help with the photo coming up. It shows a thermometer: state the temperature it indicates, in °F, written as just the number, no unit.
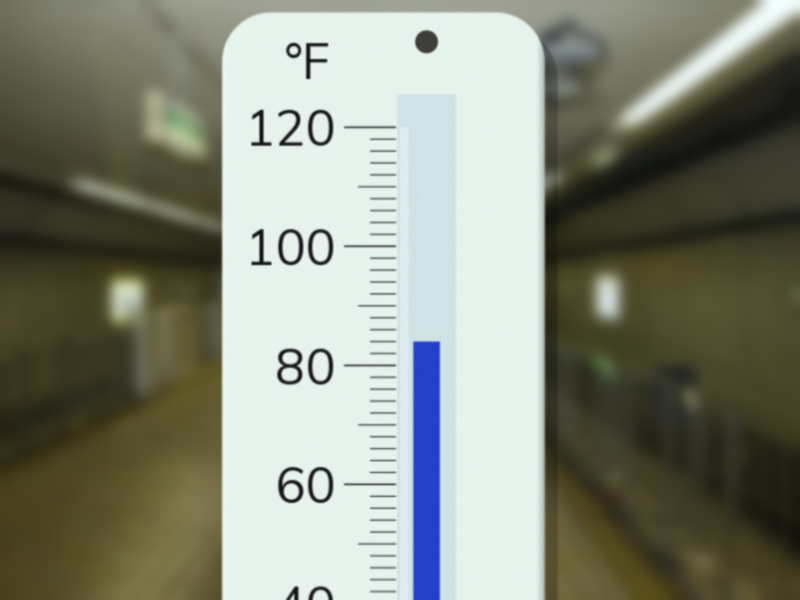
84
